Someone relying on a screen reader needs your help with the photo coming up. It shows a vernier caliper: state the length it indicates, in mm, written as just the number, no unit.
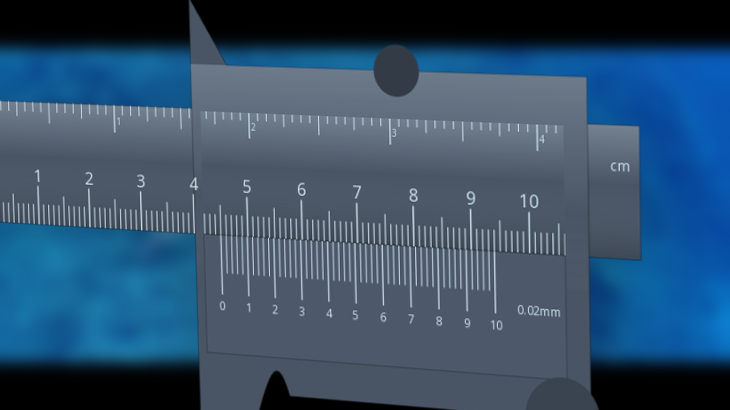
45.0
